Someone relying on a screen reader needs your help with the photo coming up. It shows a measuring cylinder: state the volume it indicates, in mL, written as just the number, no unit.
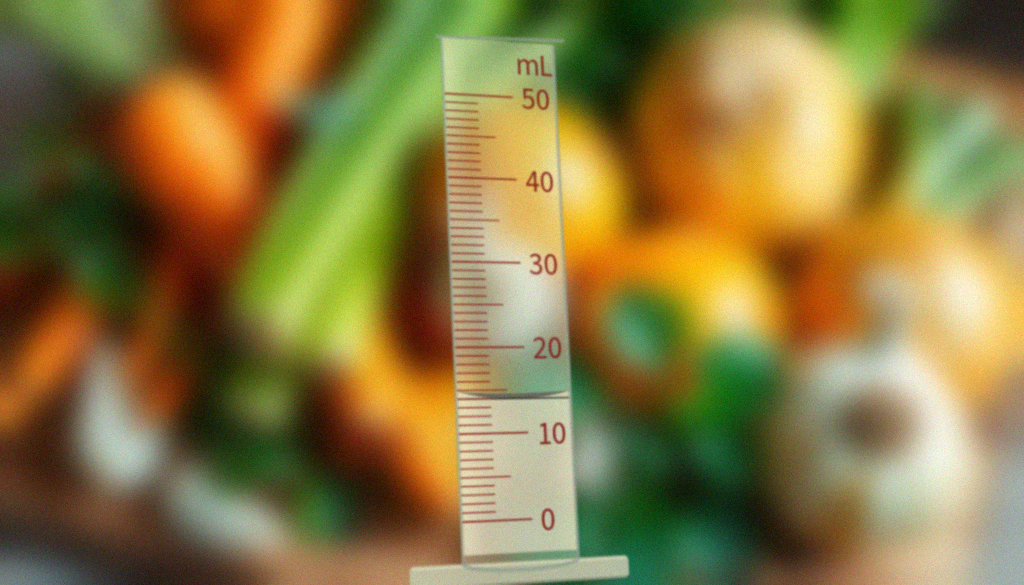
14
